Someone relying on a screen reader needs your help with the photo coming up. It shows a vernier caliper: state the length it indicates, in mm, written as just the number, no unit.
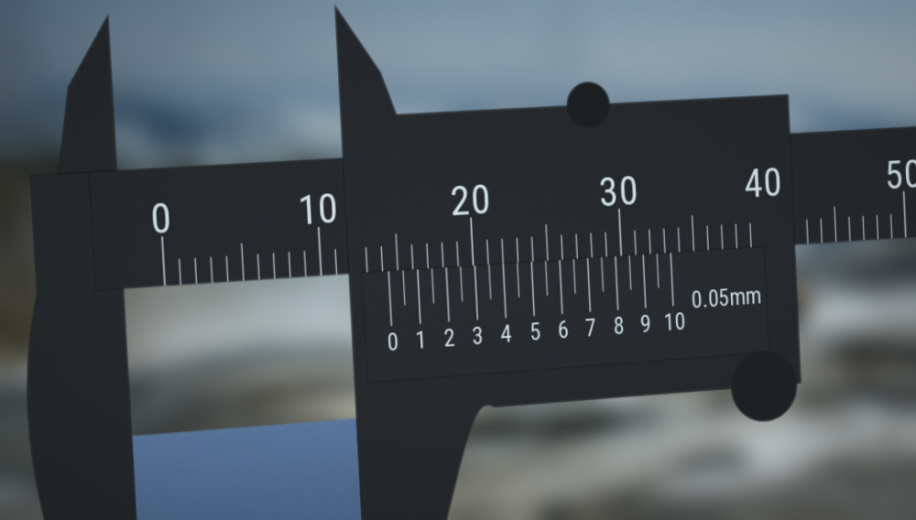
14.4
